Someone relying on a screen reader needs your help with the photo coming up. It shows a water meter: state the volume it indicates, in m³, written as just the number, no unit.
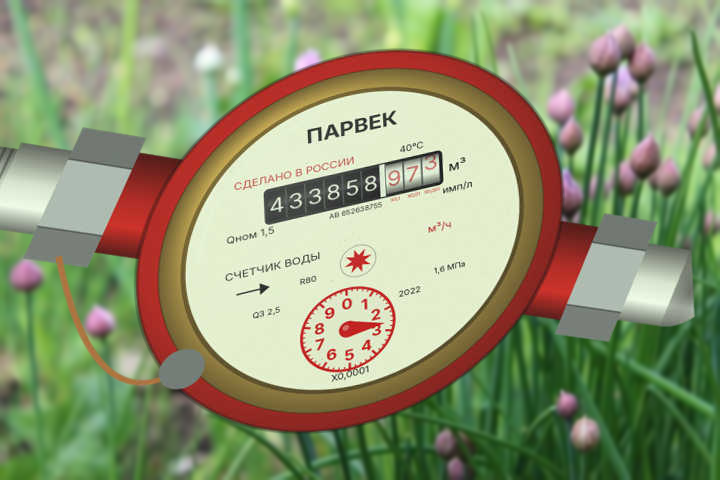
433858.9732
